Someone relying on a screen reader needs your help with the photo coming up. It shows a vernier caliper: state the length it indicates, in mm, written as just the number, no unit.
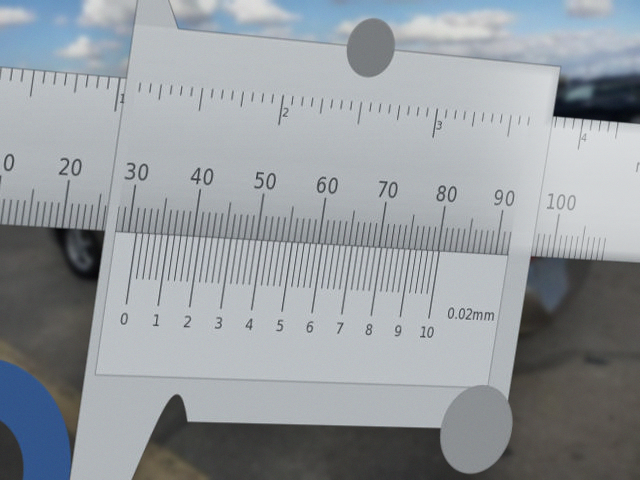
31.2
